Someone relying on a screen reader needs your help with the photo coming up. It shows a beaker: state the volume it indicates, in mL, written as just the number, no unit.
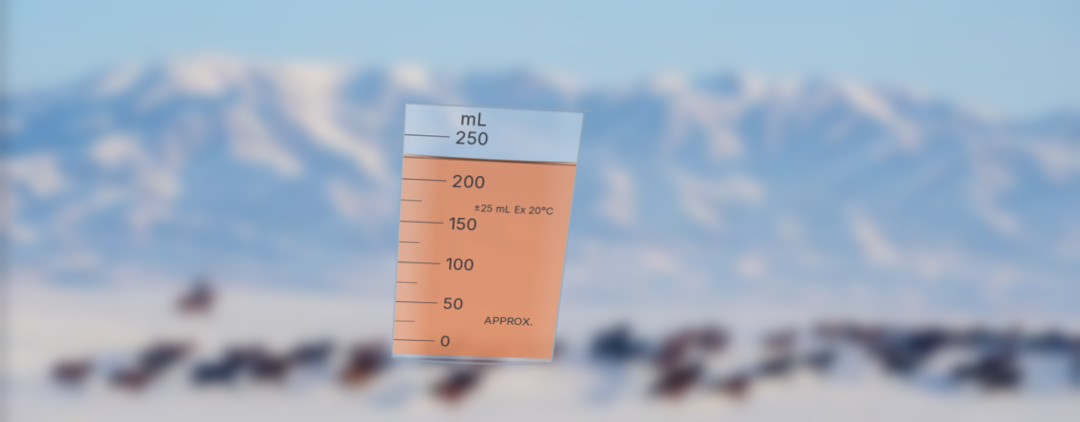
225
